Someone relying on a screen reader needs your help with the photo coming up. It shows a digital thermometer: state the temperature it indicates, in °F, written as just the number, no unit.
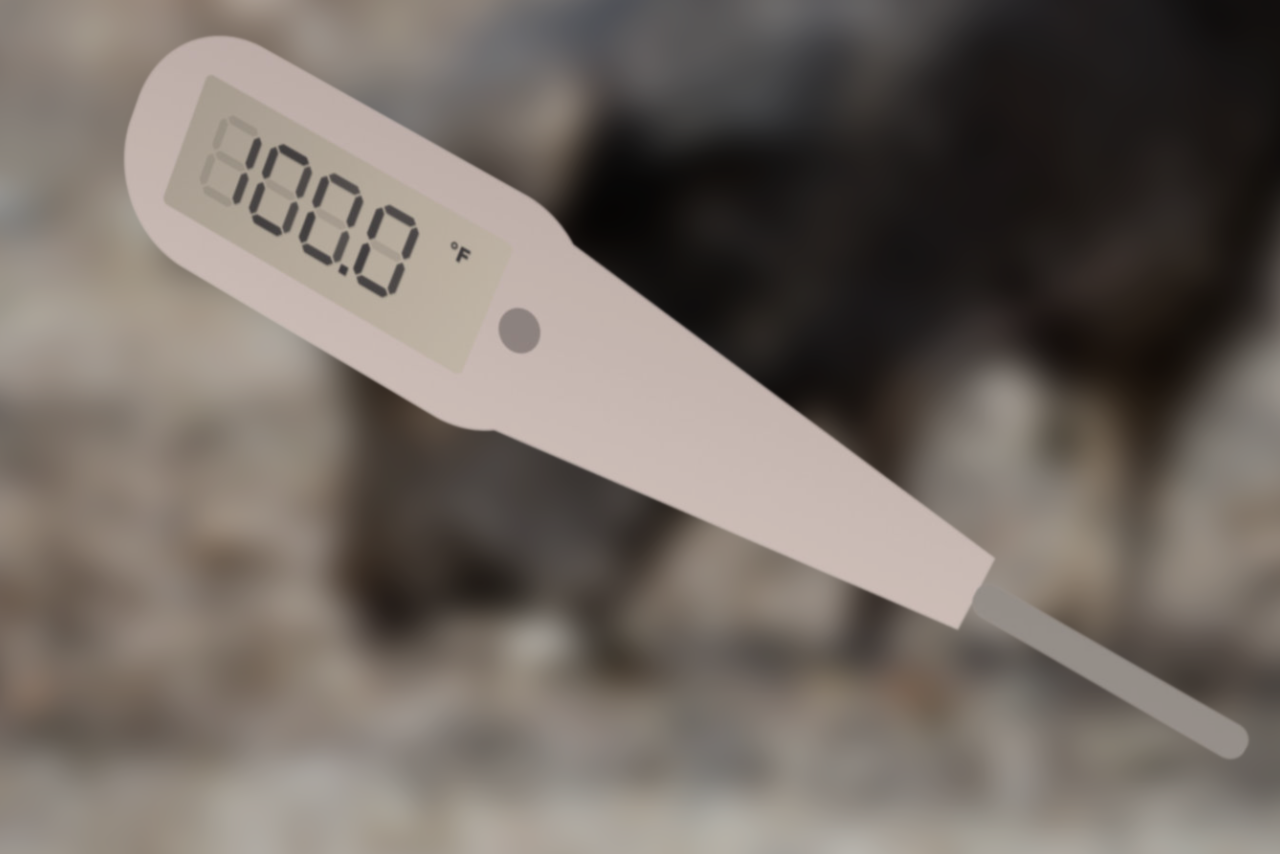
100.0
